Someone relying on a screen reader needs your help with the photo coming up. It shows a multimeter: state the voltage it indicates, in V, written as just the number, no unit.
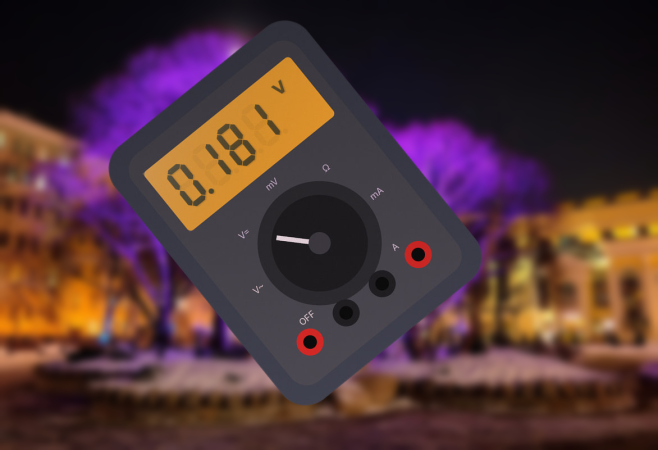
0.181
